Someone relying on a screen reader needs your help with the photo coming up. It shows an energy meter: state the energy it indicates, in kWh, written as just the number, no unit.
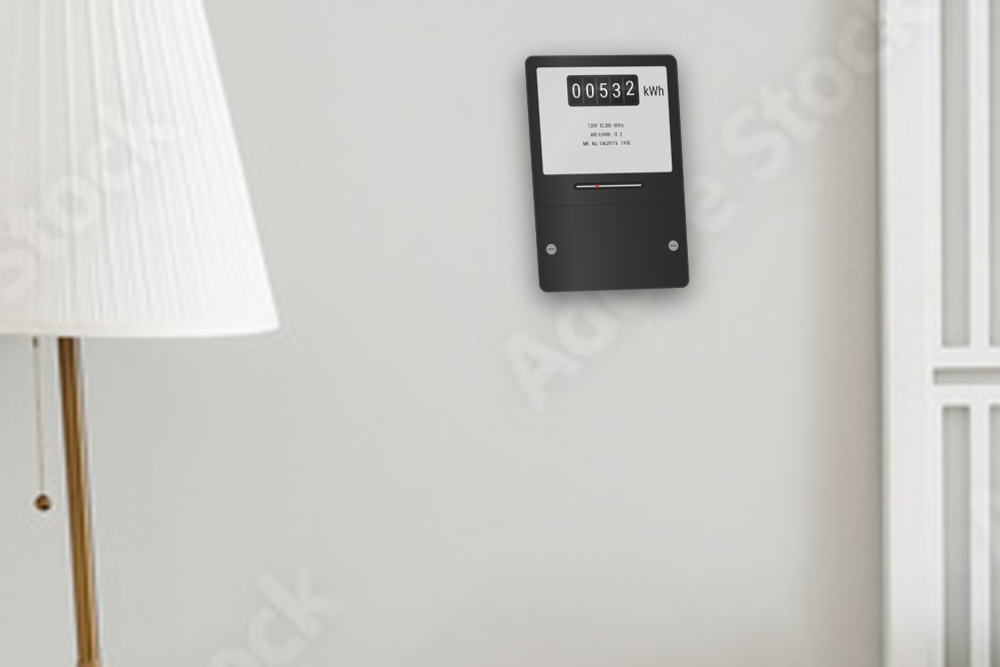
532
